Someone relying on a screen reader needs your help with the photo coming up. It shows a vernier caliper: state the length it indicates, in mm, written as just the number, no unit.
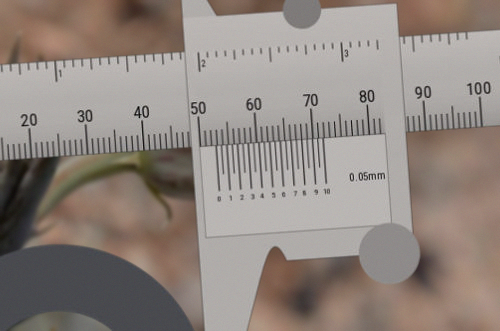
52.8
